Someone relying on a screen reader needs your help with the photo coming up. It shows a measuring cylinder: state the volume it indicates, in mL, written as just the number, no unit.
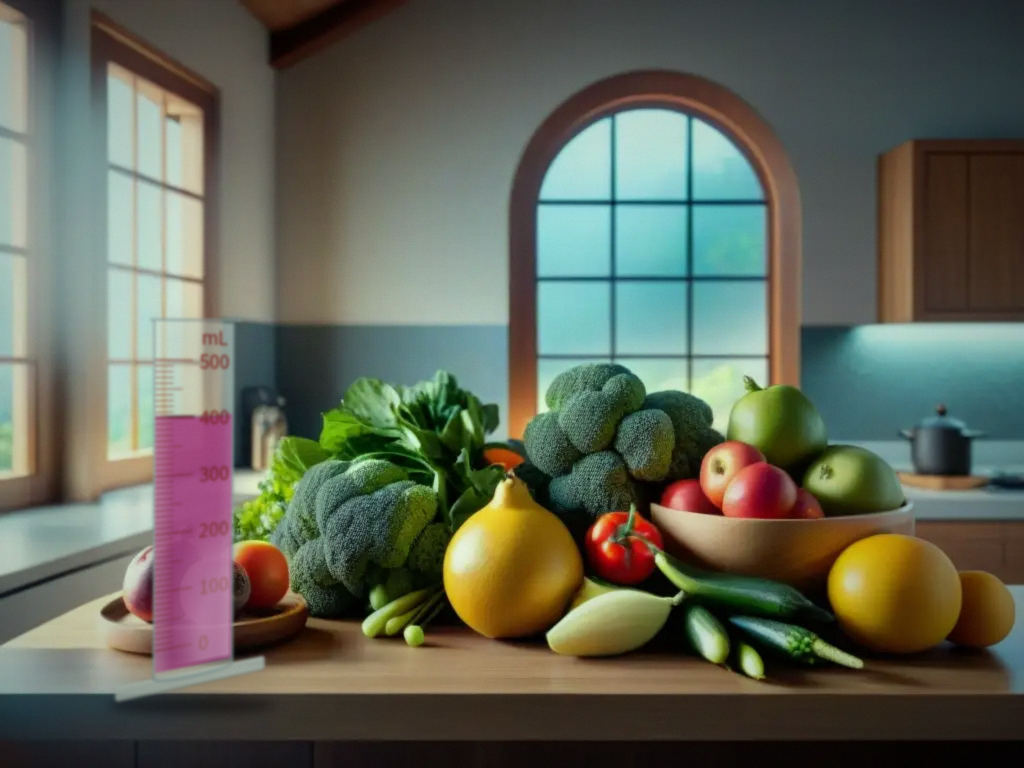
400
